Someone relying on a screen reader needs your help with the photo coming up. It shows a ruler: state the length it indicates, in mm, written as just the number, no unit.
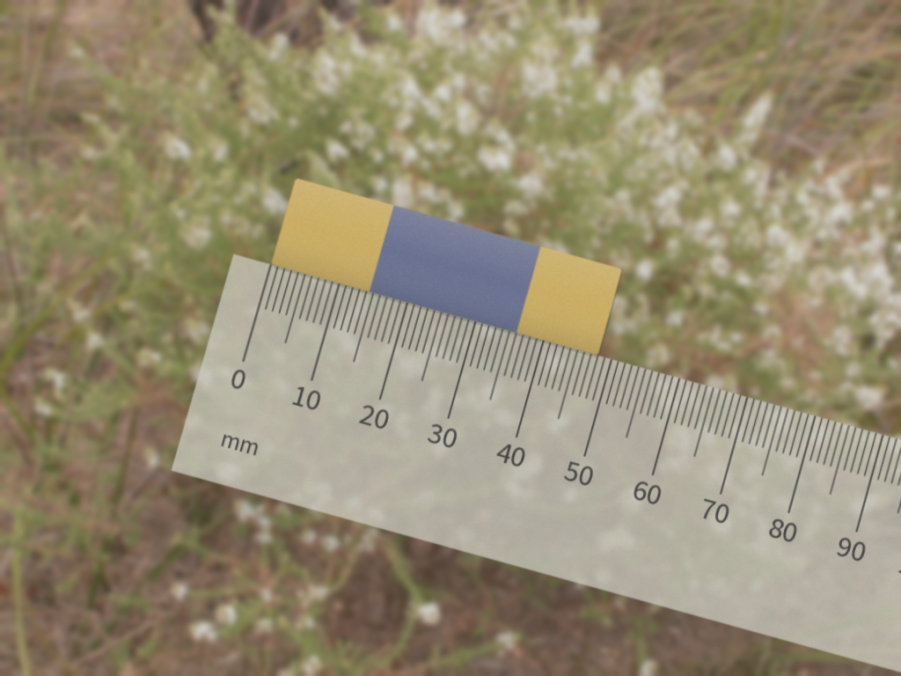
48
